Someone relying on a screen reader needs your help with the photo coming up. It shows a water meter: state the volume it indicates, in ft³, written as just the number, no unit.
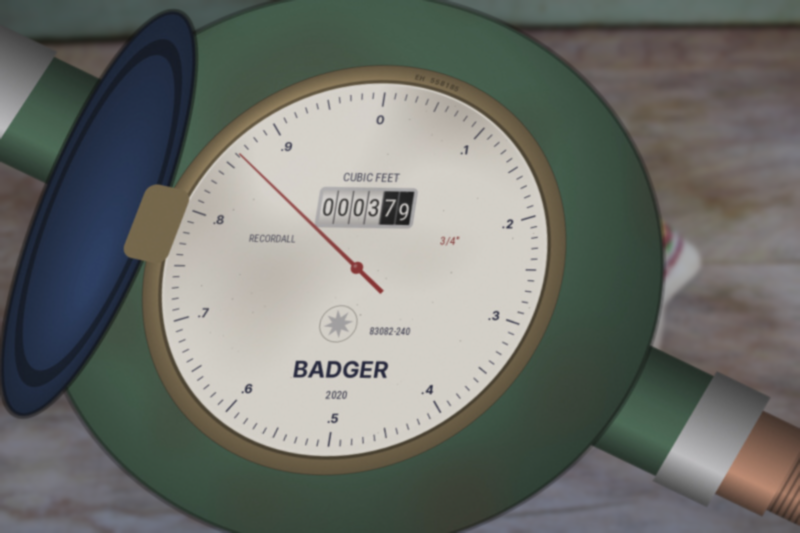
378.86
